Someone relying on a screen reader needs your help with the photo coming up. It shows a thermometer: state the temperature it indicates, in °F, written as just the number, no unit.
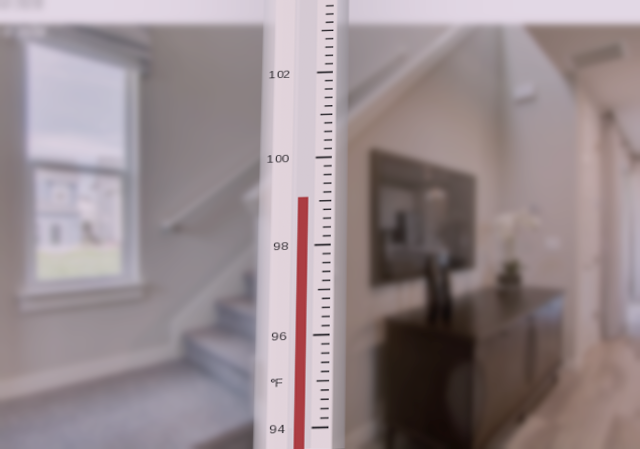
99.1
